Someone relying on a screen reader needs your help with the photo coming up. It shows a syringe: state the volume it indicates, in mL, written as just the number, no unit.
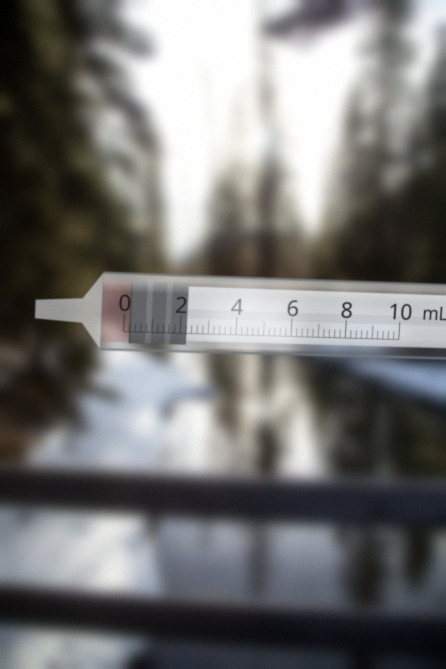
0.2
